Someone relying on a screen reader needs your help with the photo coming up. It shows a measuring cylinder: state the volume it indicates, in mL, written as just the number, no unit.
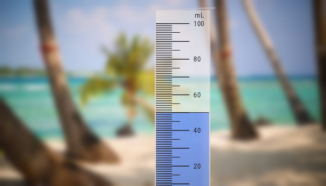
50
